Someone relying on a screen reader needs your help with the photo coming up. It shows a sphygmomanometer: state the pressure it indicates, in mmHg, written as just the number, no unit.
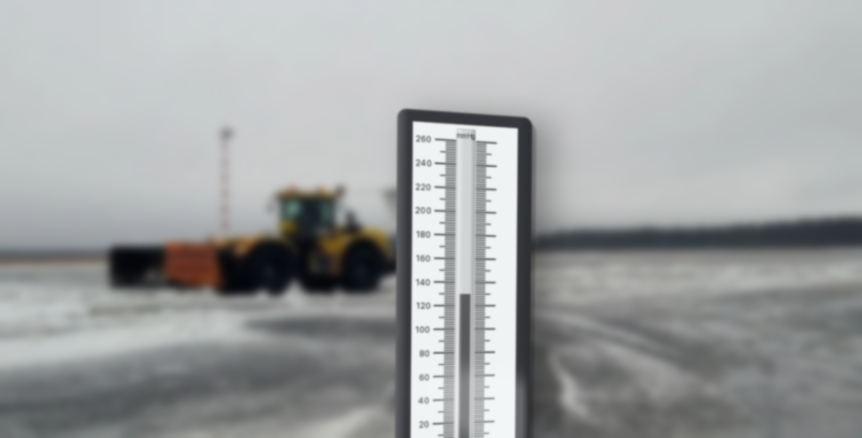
130
